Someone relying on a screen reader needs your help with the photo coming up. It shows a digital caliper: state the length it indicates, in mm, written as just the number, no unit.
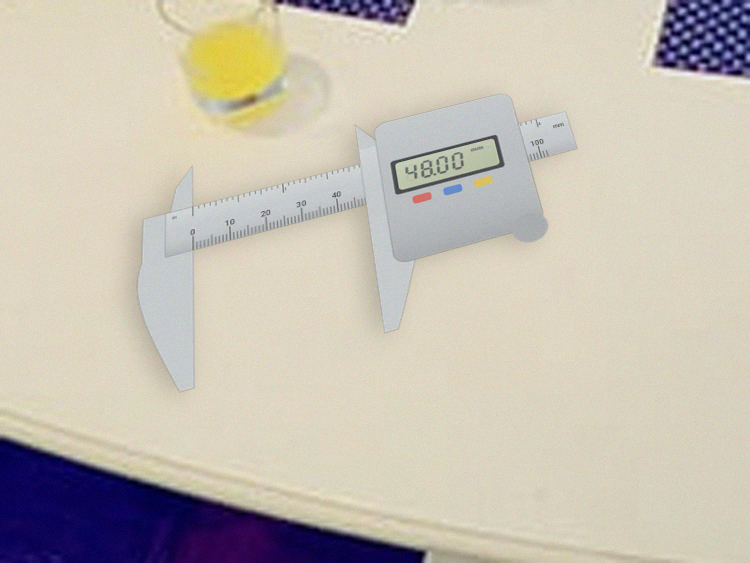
48.00
